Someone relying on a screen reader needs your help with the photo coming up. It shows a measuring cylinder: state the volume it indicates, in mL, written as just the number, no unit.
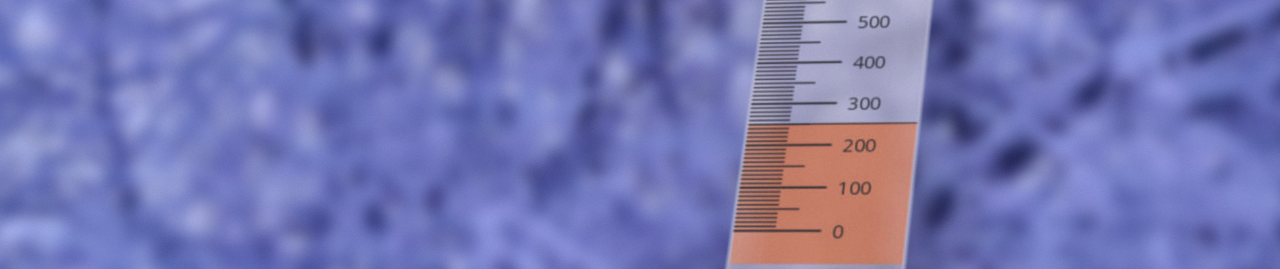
250
